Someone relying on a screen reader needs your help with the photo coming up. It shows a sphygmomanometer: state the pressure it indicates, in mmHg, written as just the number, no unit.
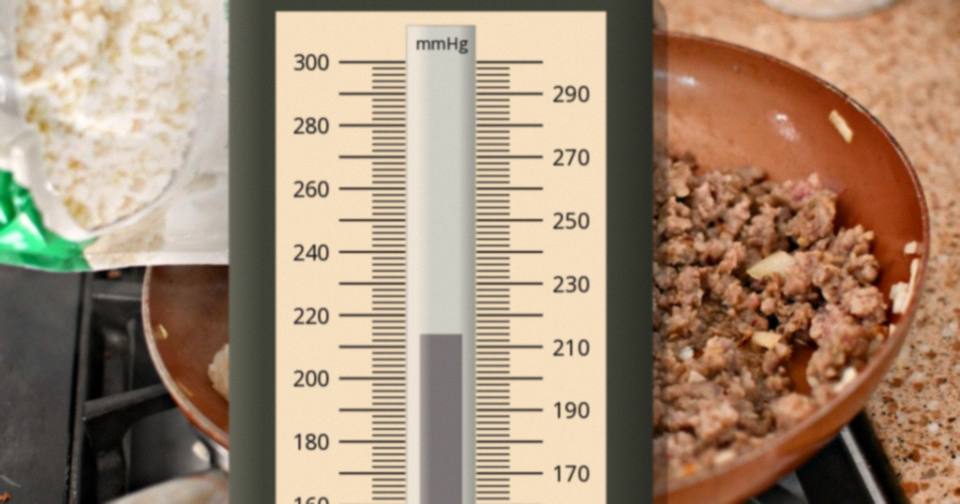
214
